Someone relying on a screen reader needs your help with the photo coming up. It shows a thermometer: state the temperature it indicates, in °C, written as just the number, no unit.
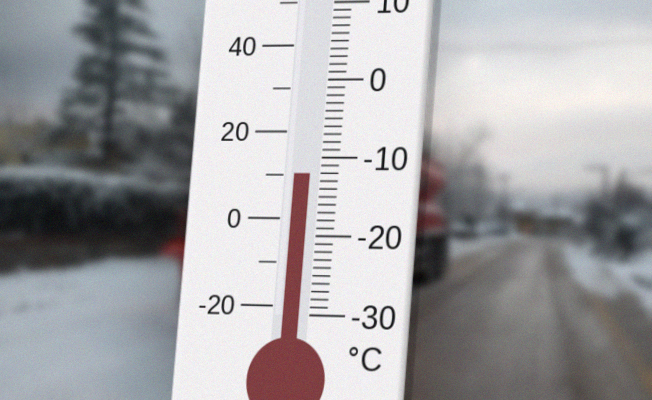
-12
